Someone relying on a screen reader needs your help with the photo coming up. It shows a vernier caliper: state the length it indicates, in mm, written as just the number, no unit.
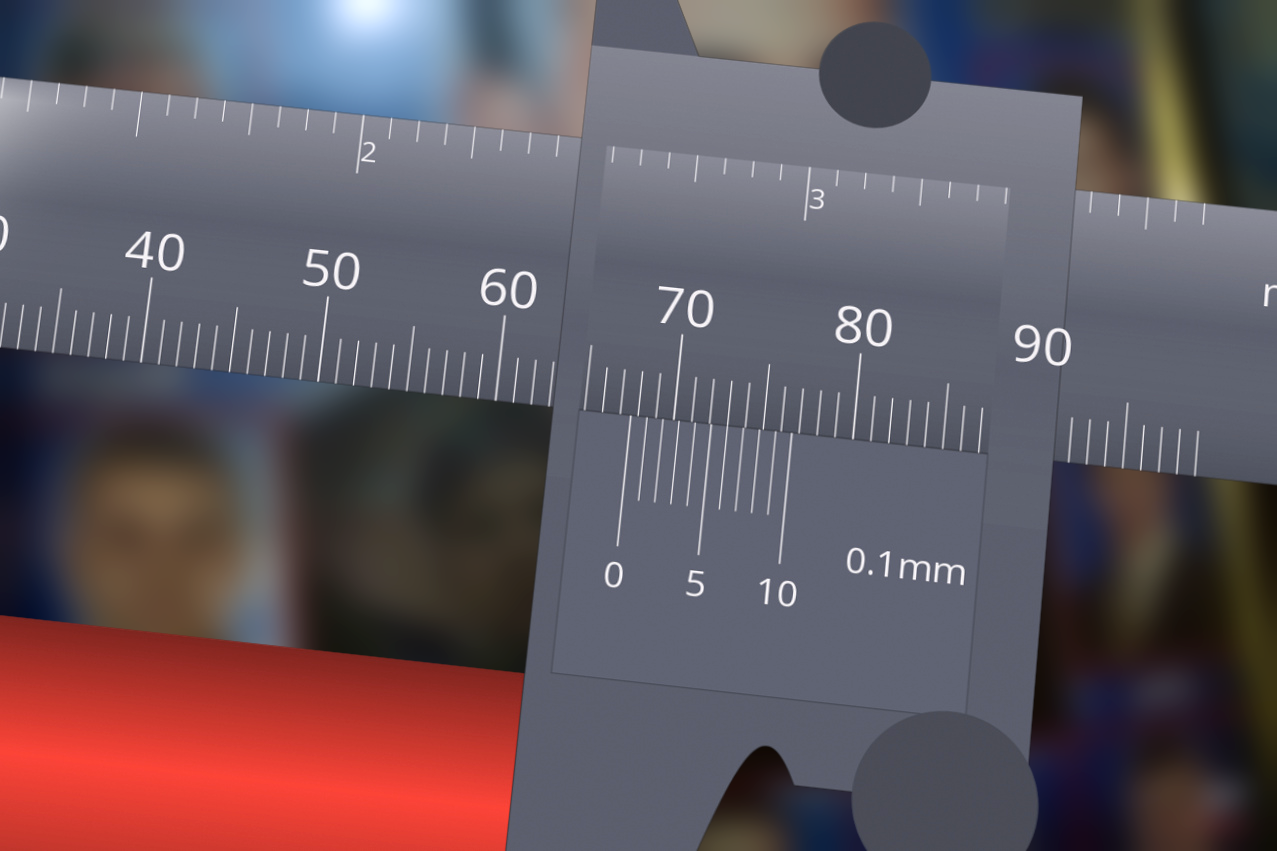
67.6
